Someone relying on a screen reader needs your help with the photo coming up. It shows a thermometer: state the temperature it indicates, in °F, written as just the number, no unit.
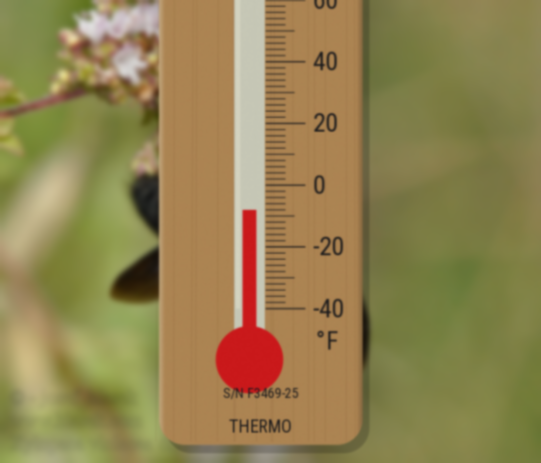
-8
